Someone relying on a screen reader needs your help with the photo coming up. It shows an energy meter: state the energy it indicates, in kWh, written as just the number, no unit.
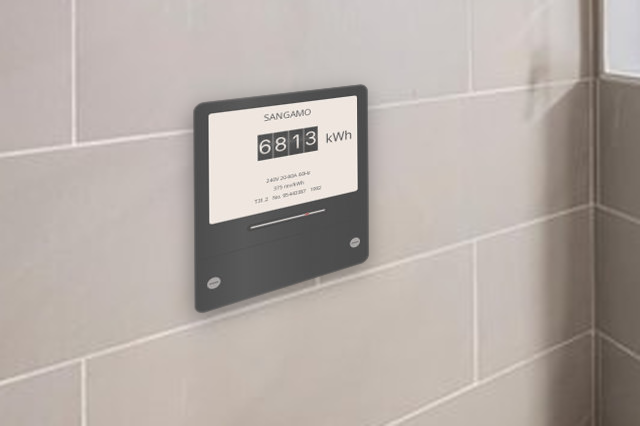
6813
